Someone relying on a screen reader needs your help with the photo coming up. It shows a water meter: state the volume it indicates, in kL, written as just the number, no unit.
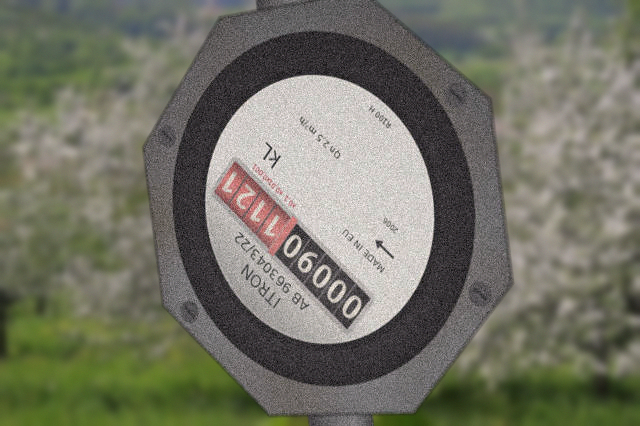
90.1121
